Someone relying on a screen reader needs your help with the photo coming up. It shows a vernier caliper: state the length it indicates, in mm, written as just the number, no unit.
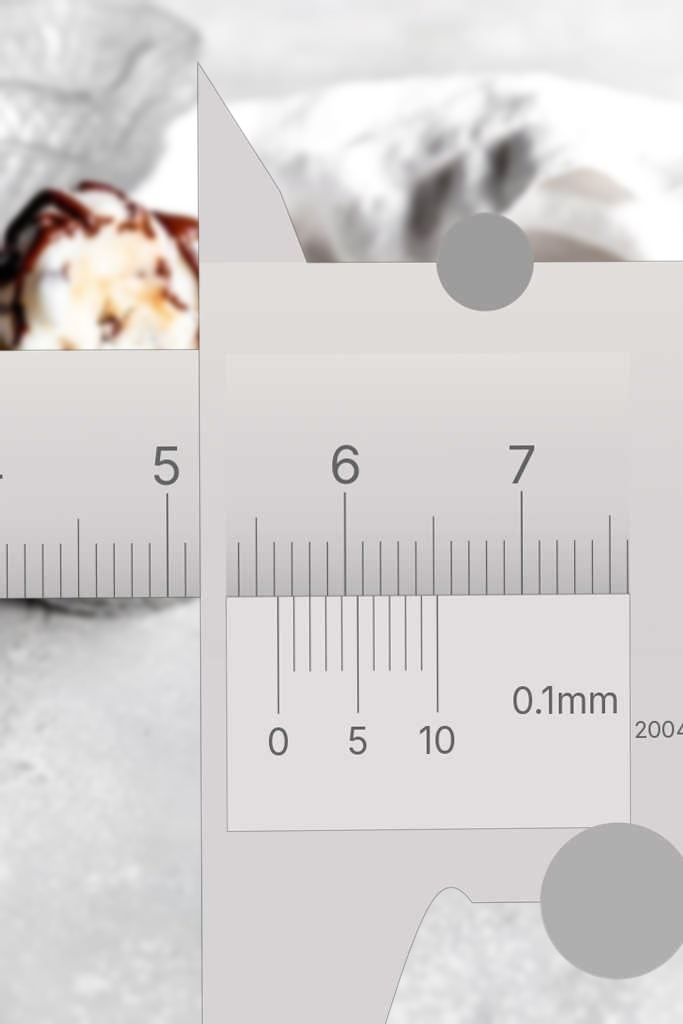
56.2
